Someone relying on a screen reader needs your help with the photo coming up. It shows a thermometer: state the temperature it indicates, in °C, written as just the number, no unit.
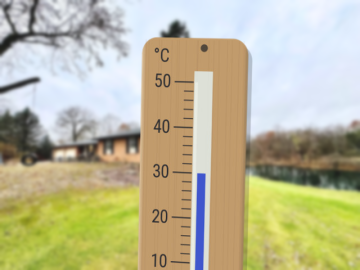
30
